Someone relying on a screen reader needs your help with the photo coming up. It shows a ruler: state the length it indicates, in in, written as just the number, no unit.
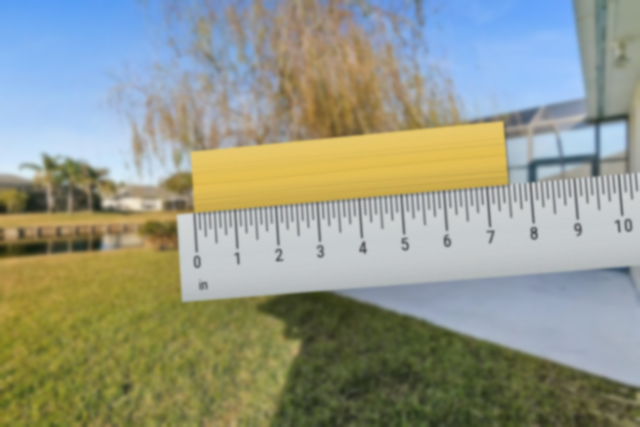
7.5
